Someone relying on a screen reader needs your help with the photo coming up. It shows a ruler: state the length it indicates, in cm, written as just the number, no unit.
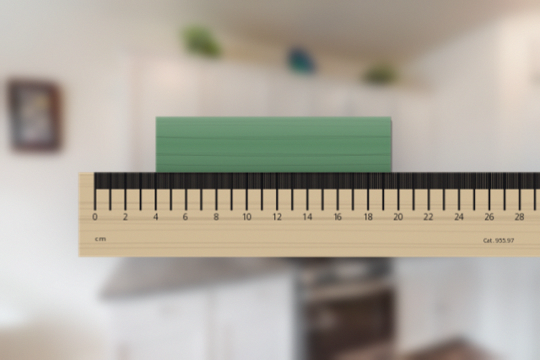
15.5
